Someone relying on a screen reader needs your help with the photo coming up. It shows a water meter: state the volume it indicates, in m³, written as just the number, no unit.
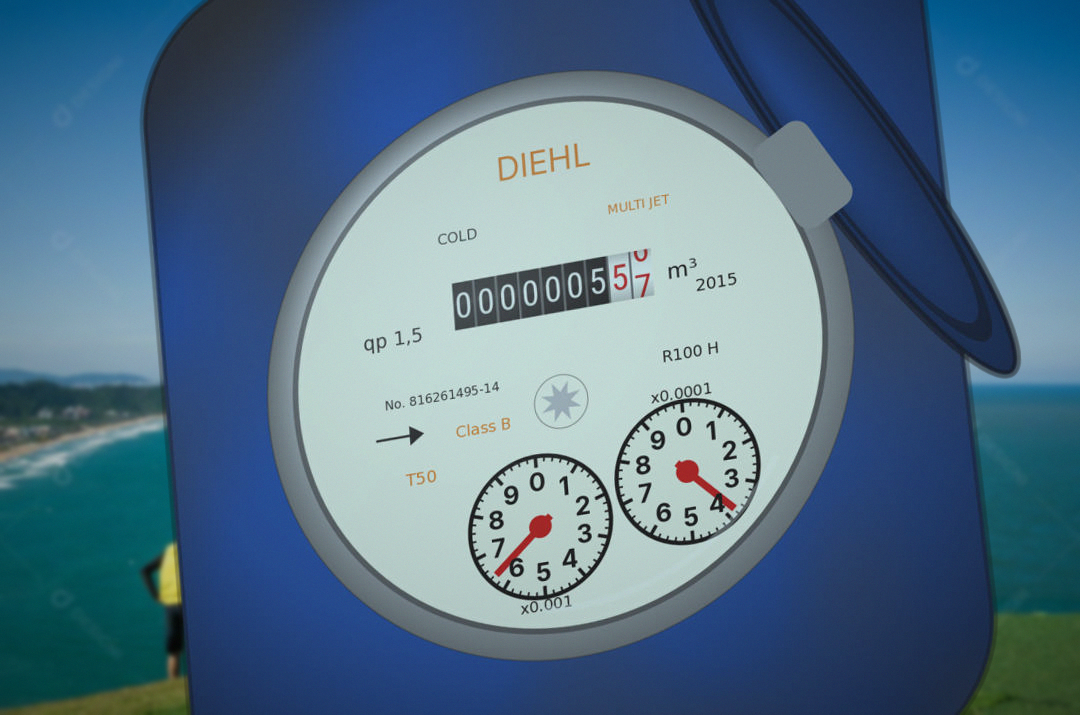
5.5663
